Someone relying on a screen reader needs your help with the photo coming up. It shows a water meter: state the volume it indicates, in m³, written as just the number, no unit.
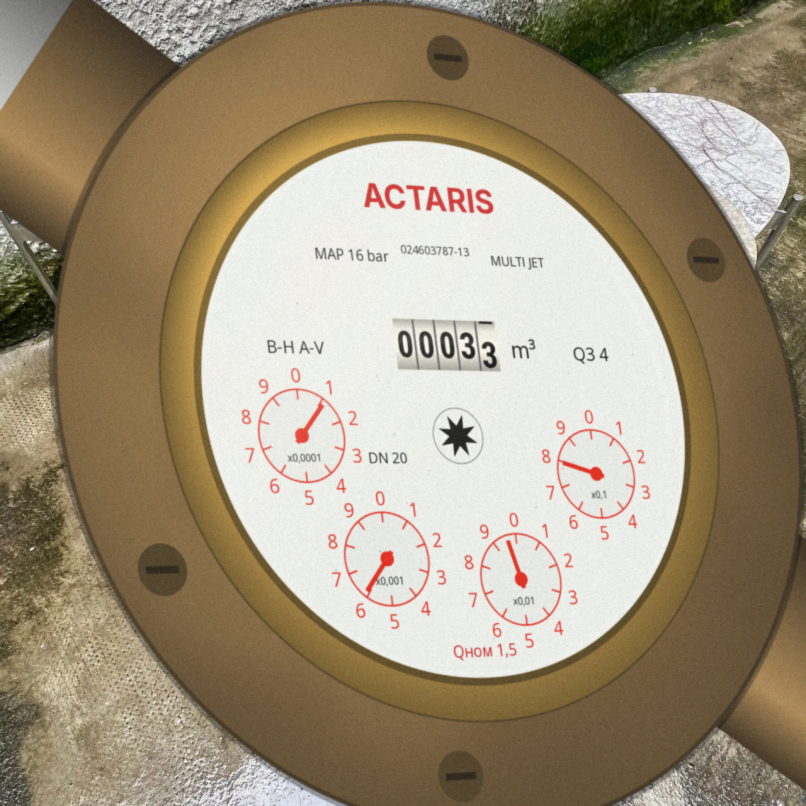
32.7961
